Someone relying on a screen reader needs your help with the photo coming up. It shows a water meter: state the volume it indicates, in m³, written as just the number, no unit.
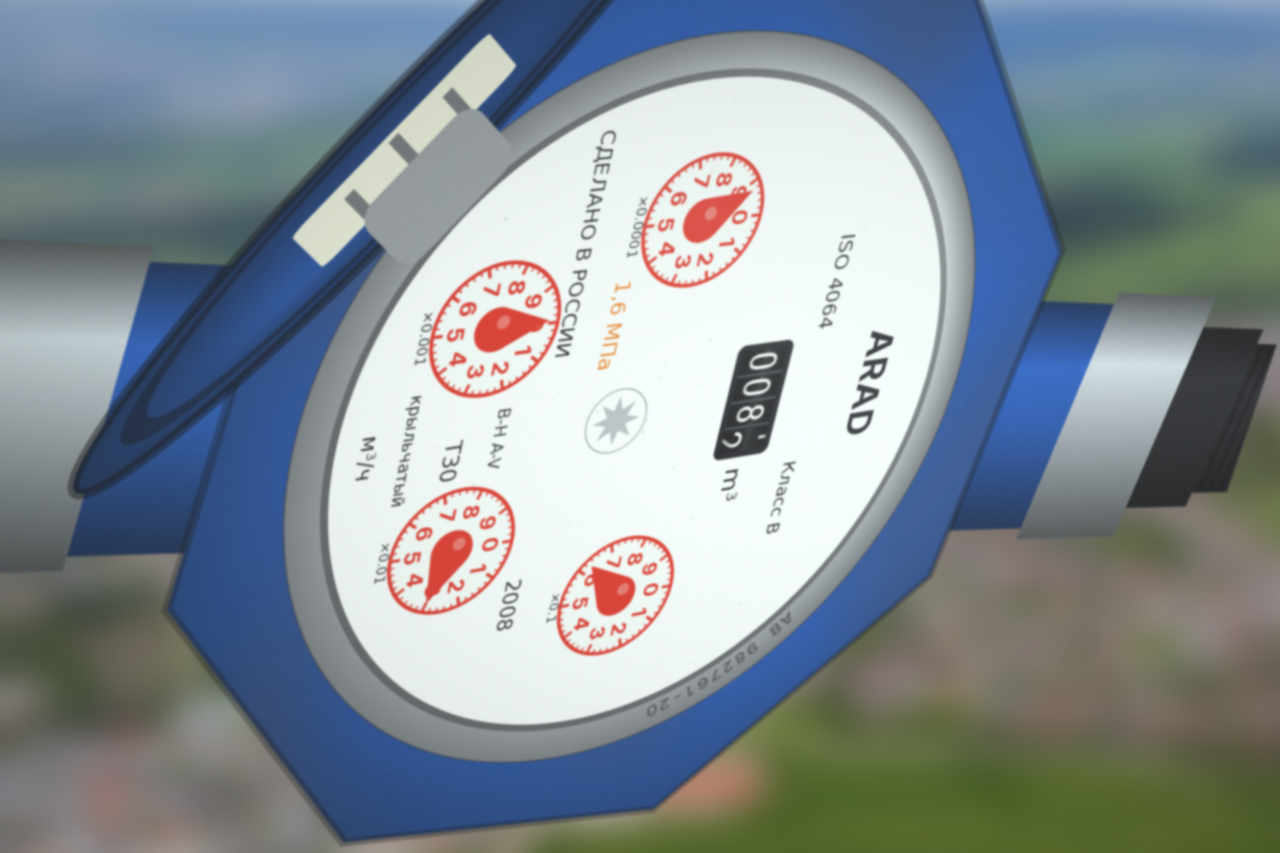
81.6299
